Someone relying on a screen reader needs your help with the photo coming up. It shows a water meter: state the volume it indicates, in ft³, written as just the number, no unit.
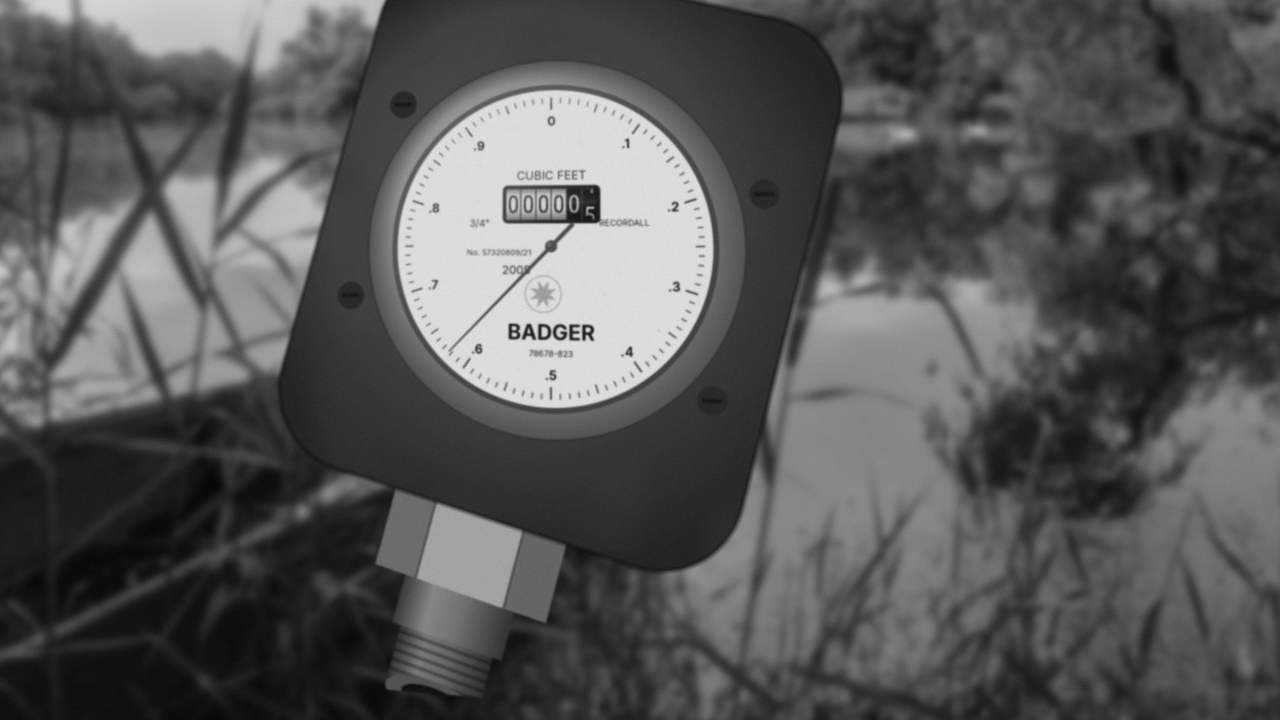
4.62
